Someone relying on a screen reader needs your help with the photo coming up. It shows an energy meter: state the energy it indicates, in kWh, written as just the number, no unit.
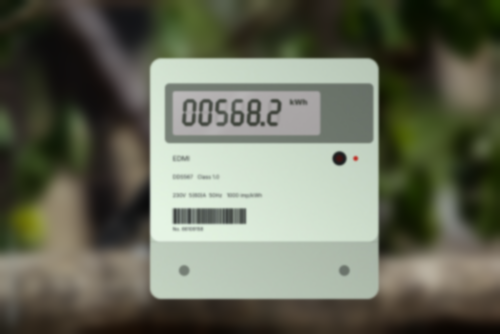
568.2
